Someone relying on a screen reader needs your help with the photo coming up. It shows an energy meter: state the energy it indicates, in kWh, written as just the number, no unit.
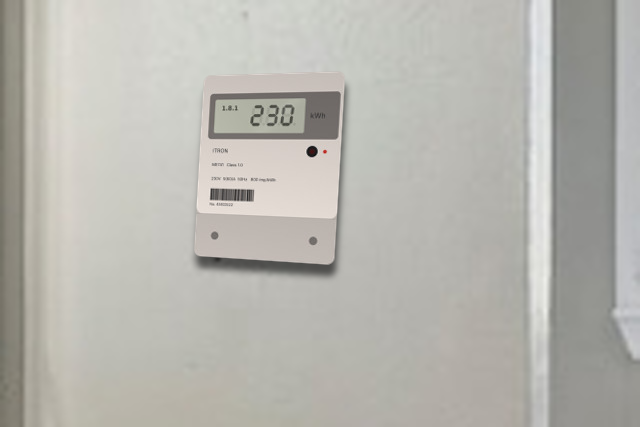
230
